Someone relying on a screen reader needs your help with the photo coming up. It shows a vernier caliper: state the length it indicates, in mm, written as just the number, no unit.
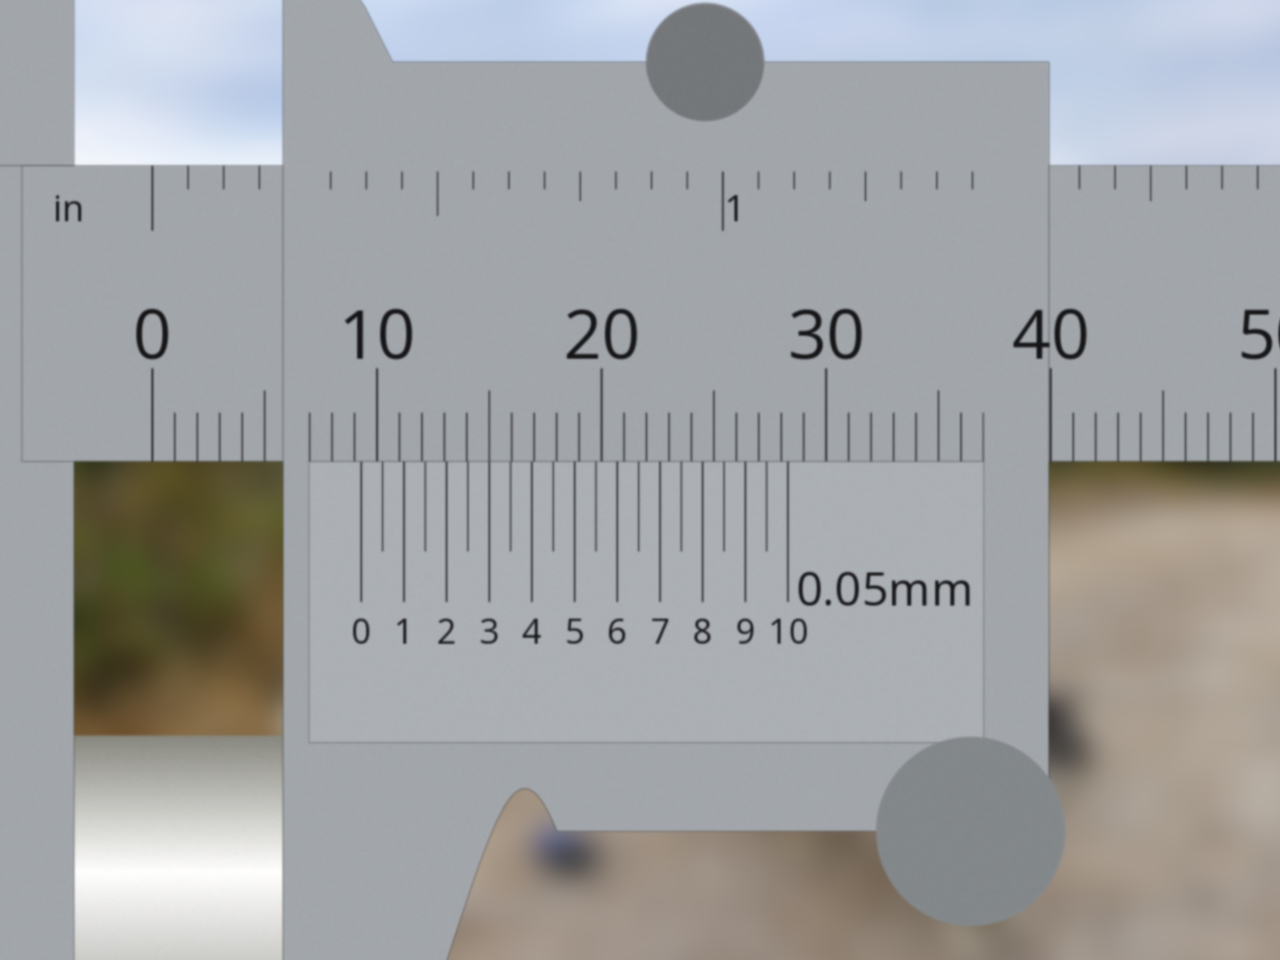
9.3
